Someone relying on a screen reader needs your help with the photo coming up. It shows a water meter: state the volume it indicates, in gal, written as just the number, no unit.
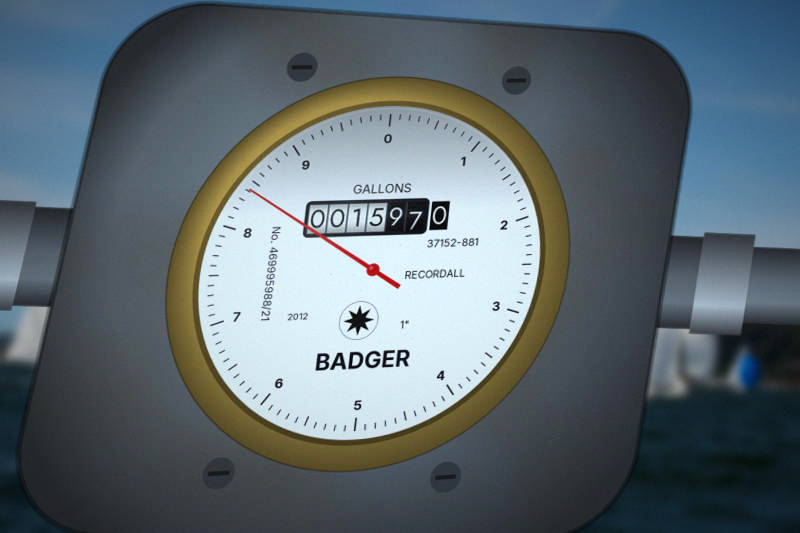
15968.4
